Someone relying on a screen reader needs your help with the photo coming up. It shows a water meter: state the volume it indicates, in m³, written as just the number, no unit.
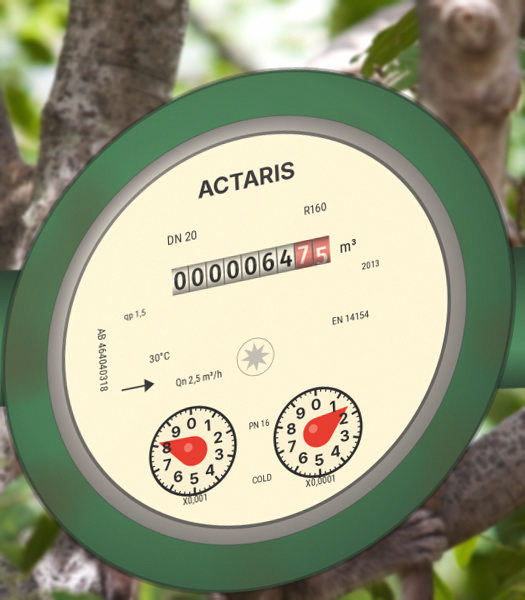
64.7481
